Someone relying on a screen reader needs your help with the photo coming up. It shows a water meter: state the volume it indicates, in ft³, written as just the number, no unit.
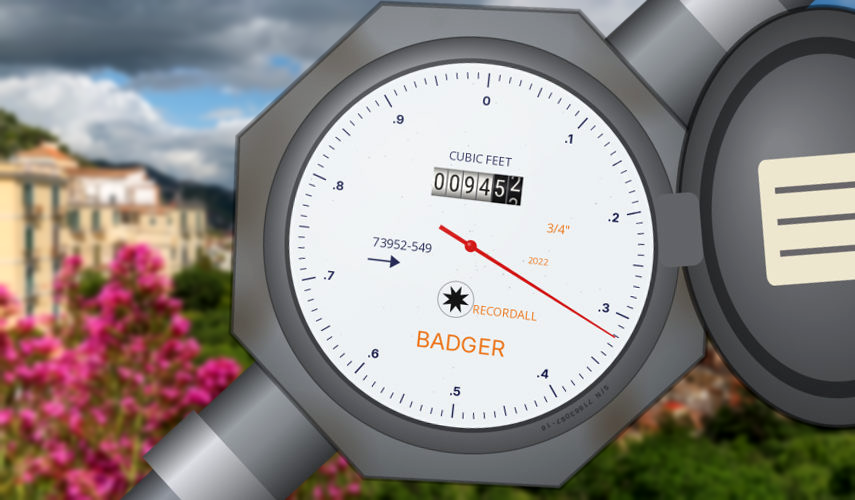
9452.32
